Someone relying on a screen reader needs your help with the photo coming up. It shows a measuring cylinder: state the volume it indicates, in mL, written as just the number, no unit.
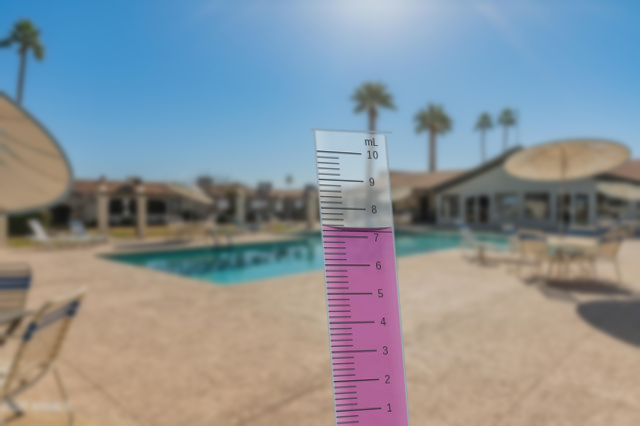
7.2
